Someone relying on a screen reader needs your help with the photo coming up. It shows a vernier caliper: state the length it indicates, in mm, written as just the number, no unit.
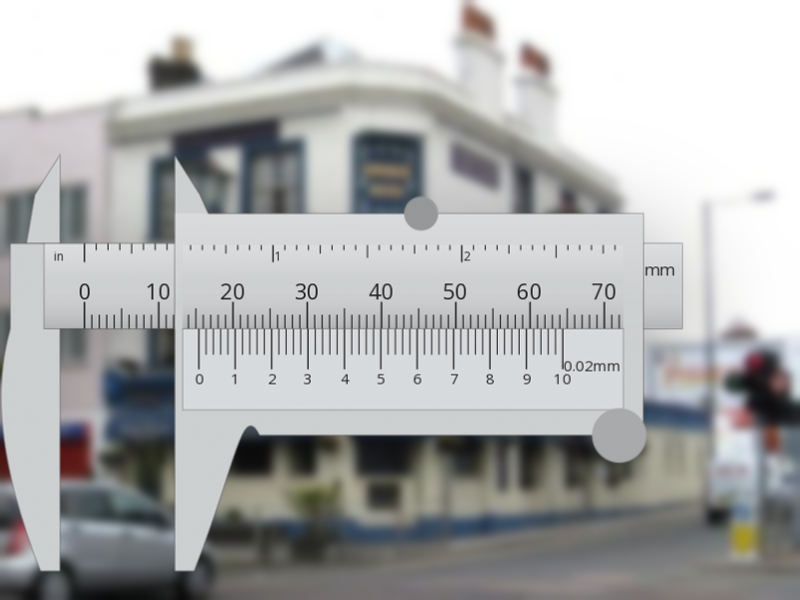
15.4
